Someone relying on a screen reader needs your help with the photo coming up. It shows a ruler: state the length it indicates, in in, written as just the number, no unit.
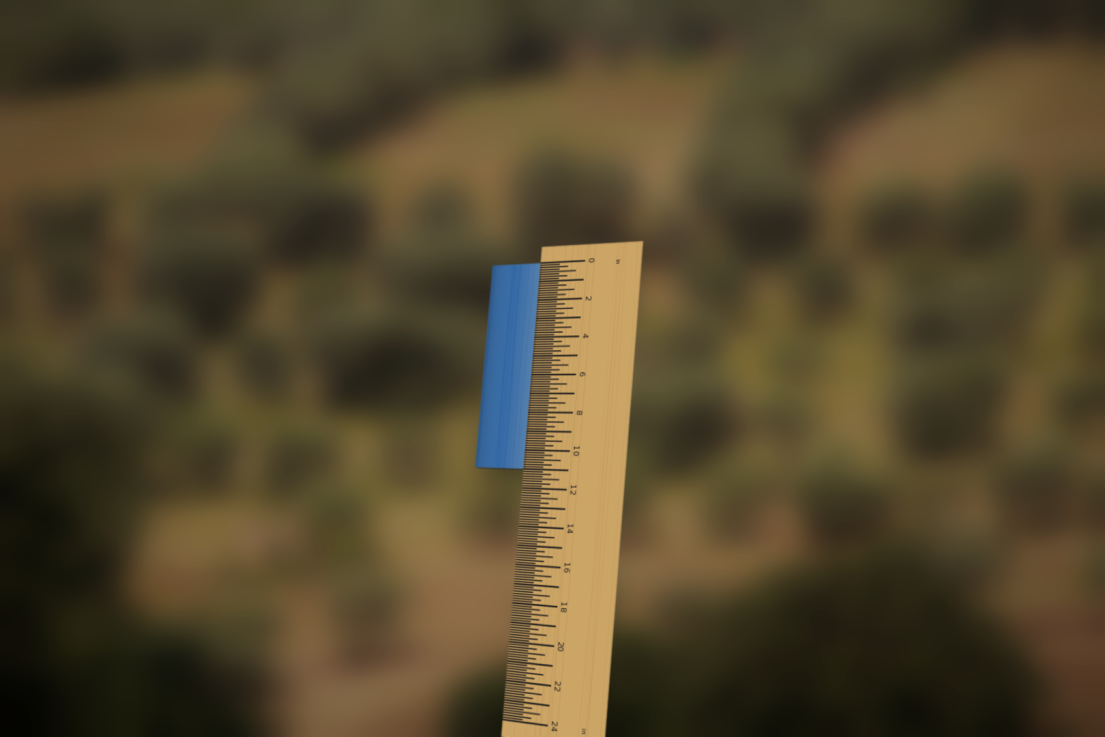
11
